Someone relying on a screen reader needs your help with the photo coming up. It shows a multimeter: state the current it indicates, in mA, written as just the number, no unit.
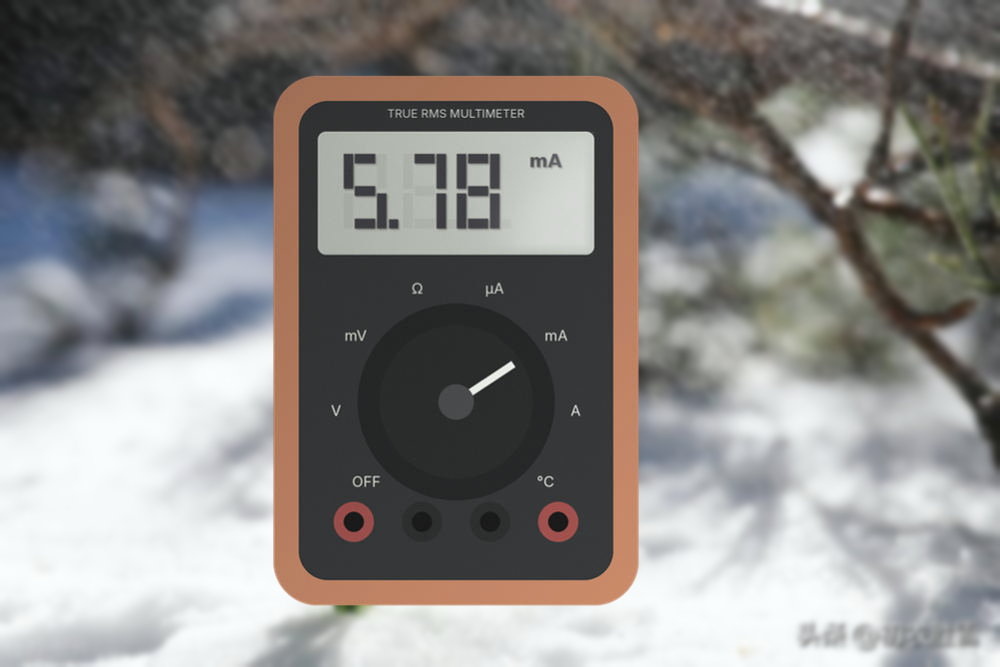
5.78
